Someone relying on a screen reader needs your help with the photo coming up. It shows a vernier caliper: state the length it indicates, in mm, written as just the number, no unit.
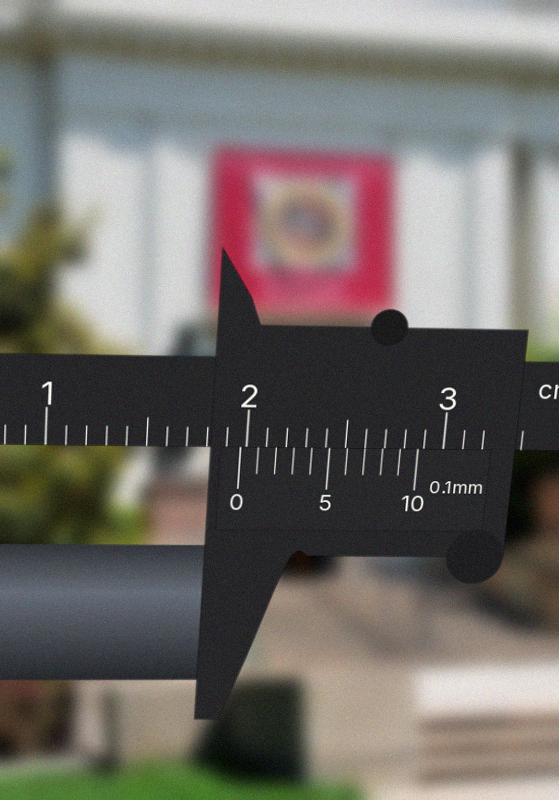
19.7
